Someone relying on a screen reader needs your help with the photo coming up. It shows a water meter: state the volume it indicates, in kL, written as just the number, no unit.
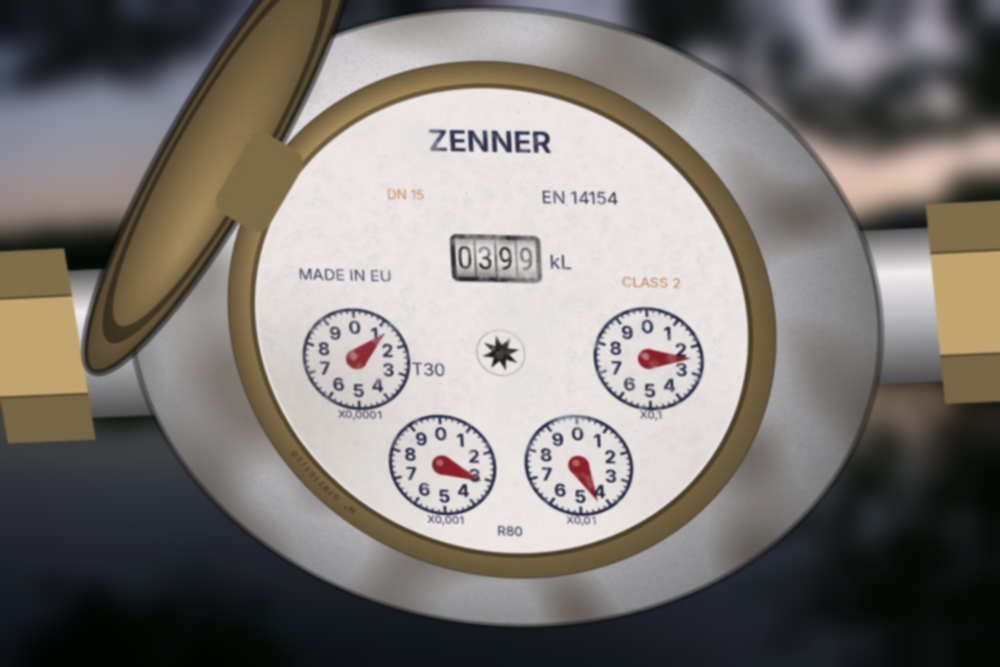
399.2431
